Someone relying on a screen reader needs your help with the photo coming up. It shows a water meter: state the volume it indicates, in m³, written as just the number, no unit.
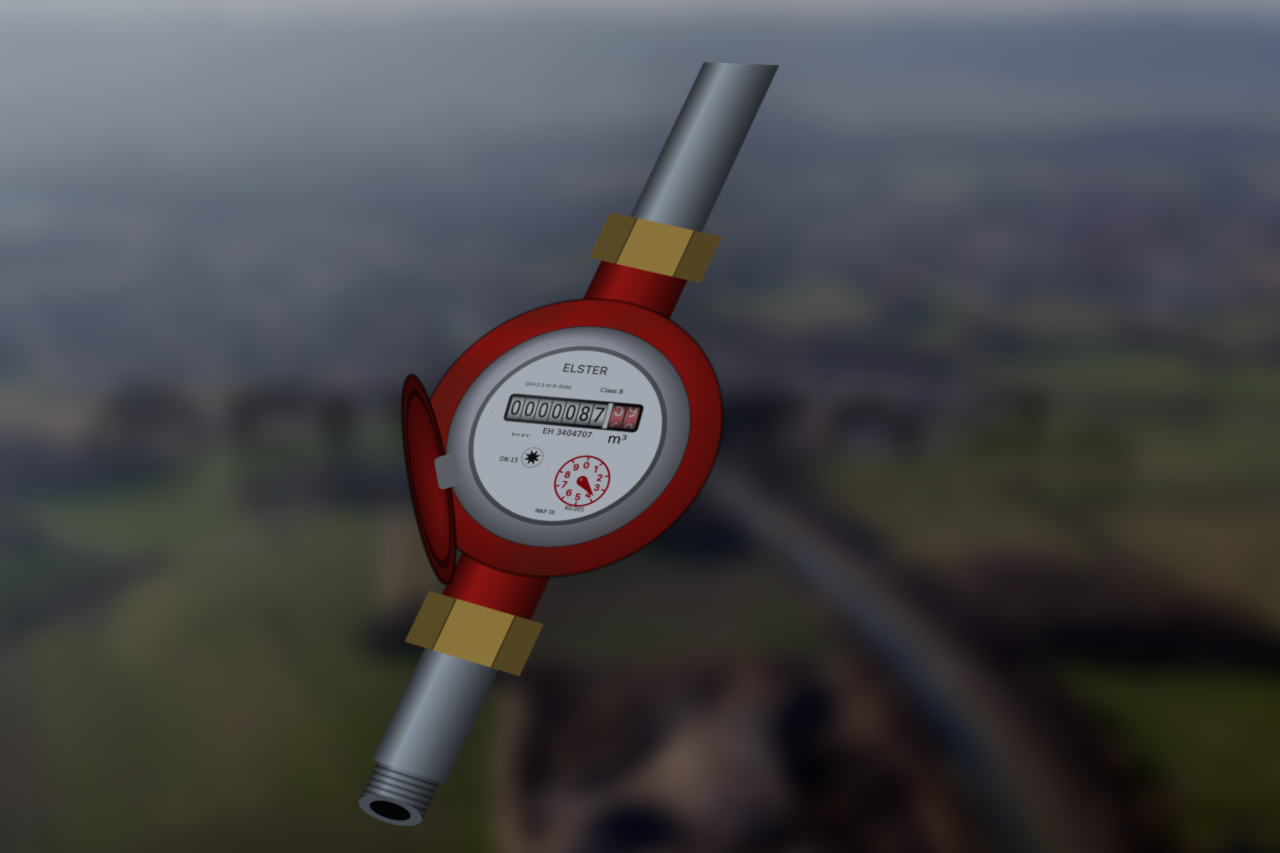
87.593
